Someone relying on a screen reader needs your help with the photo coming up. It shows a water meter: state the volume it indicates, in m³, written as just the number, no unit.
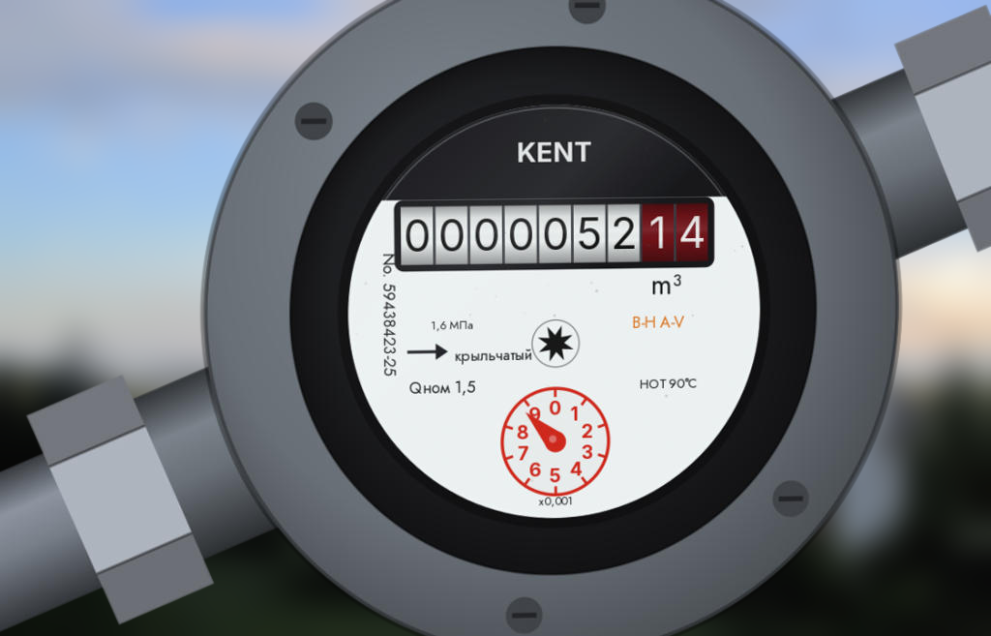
52.148
